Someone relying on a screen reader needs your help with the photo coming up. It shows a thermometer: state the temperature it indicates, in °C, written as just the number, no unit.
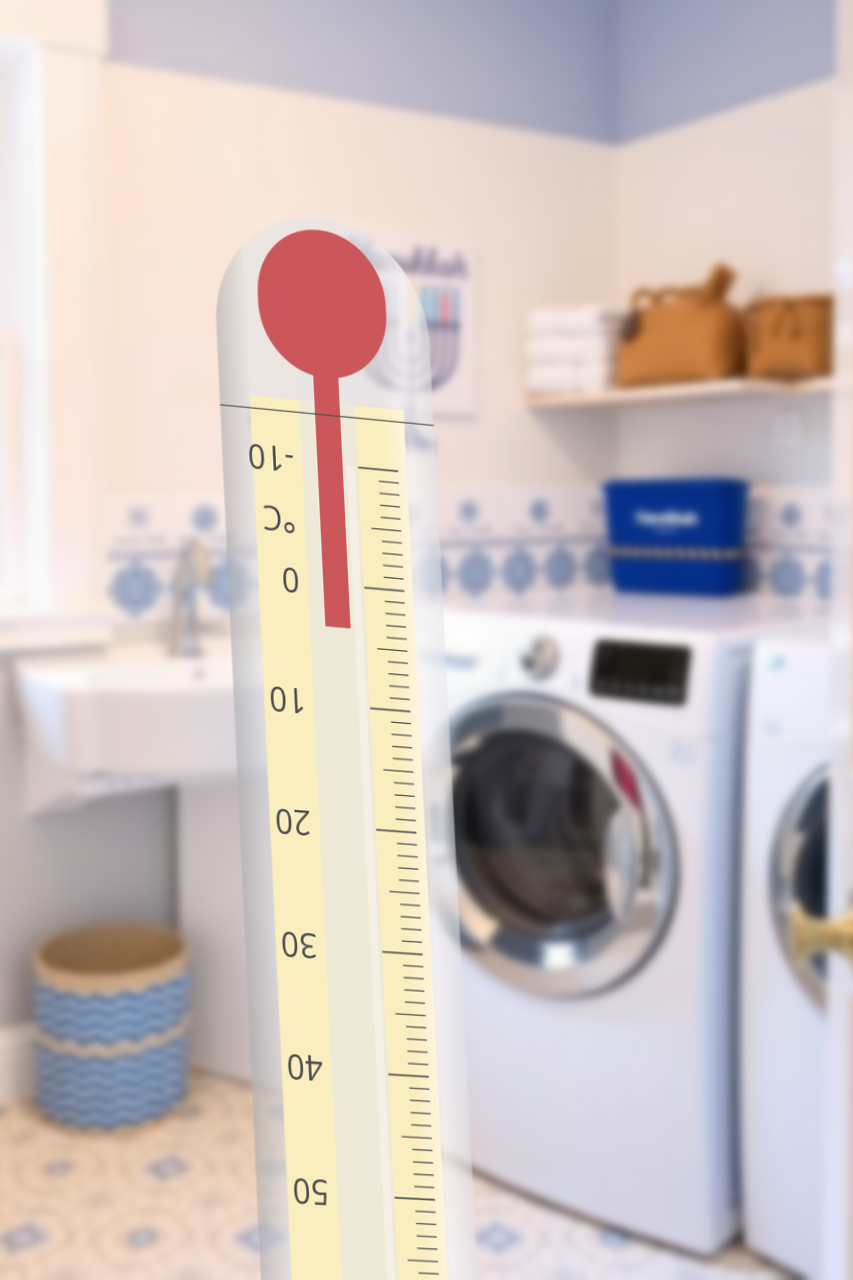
3.5
